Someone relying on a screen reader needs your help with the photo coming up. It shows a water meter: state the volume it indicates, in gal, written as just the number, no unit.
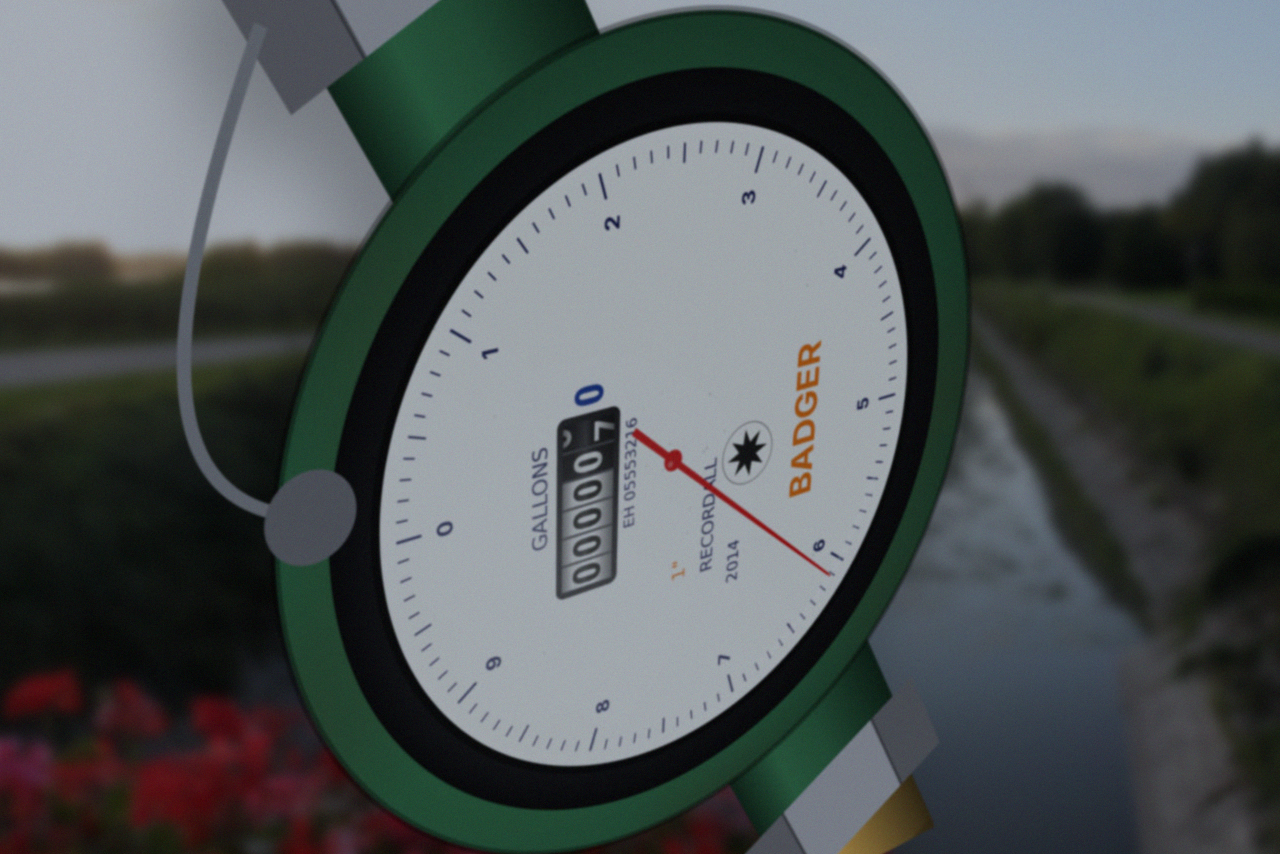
66.1
